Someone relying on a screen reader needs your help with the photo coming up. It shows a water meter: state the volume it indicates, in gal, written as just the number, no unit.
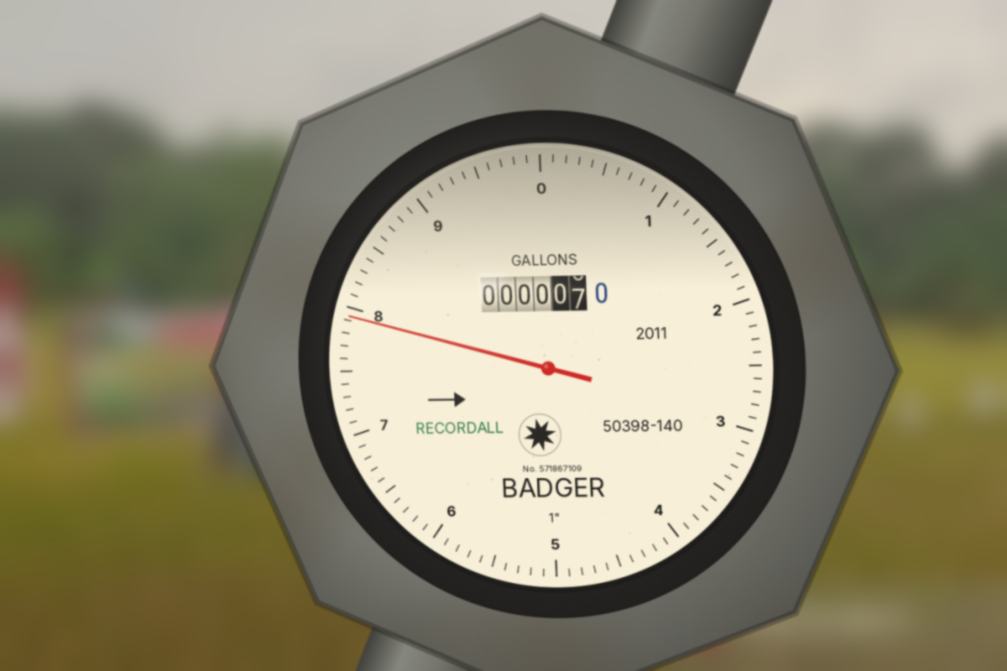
67.9
